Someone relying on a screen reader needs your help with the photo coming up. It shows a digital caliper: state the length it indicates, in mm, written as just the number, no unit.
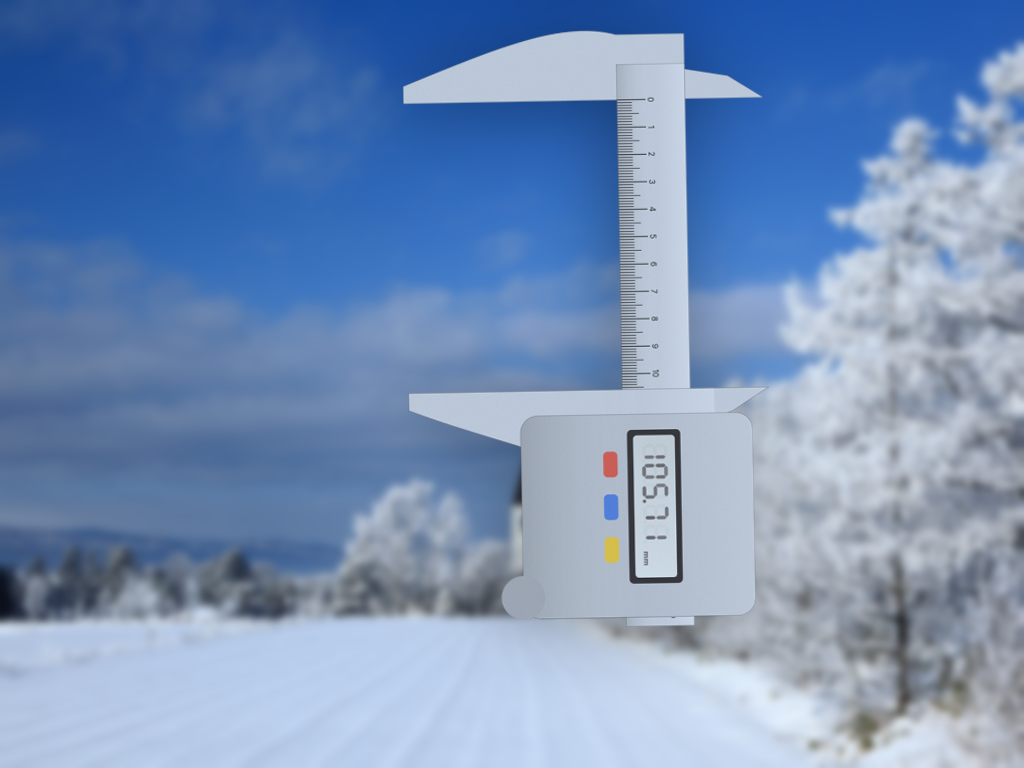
105.71
